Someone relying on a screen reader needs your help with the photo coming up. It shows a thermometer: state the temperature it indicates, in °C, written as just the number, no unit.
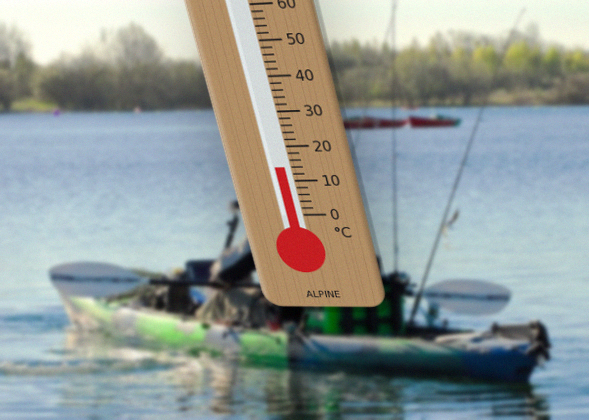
14
